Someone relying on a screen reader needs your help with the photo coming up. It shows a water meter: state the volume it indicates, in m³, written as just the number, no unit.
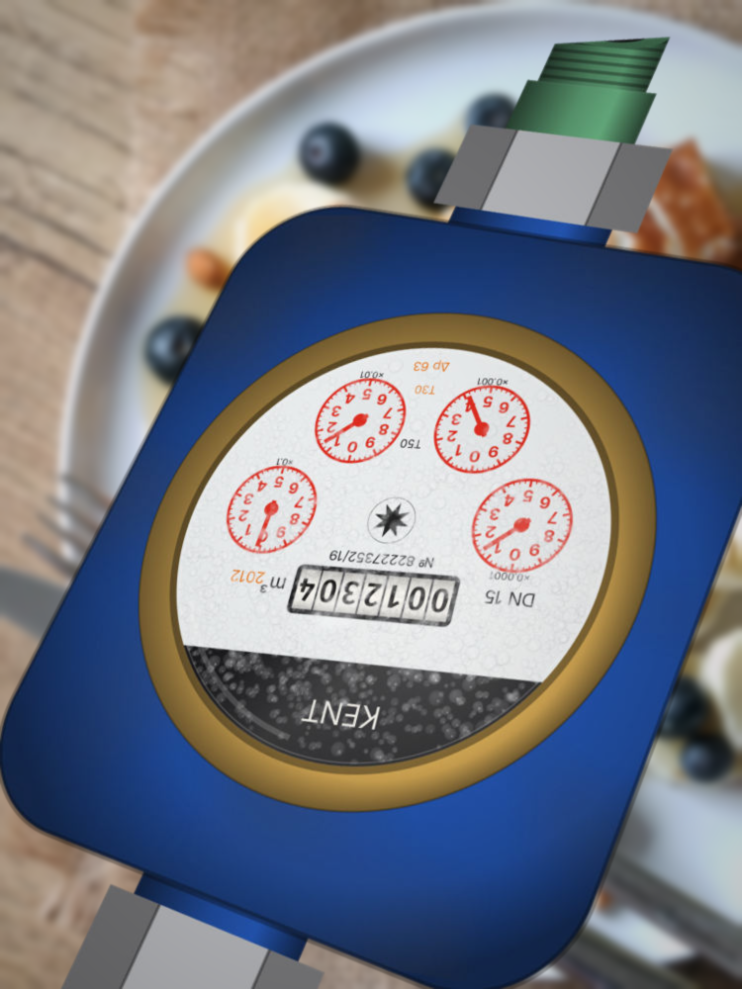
12304.0141
